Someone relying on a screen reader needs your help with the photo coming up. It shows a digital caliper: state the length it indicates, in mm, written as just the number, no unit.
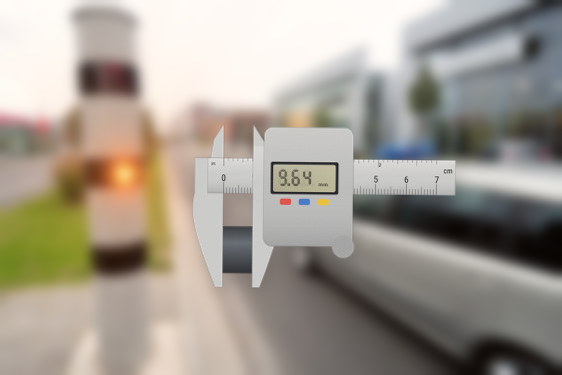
9.64
